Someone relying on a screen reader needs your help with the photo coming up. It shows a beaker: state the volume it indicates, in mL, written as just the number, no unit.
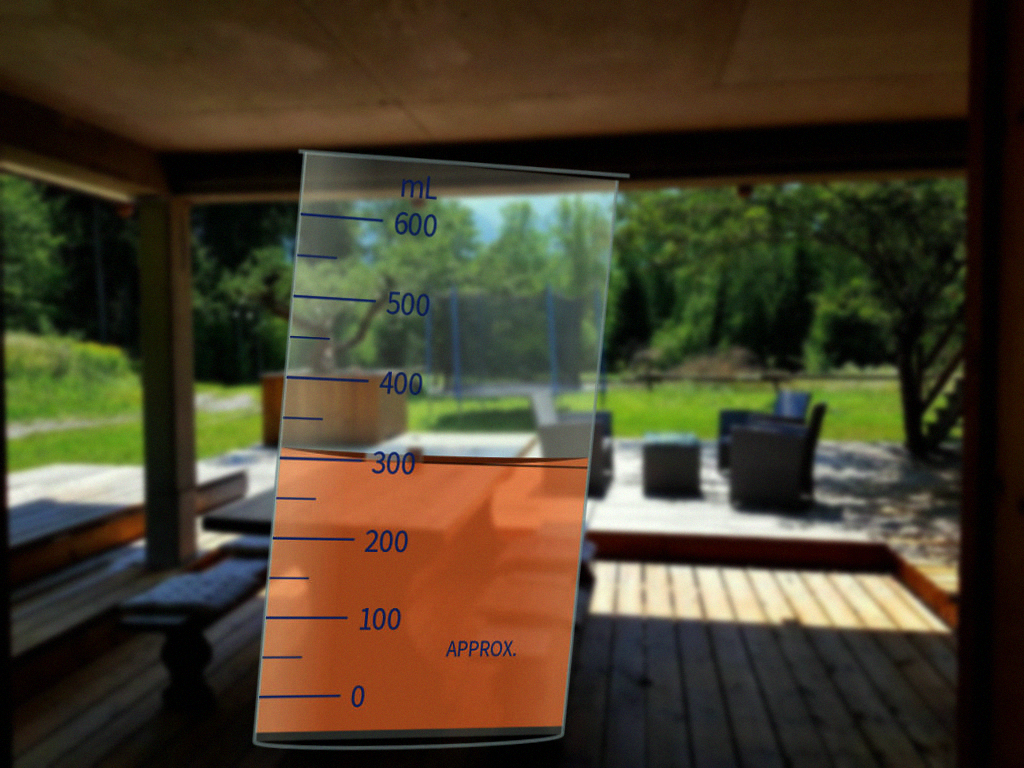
300
